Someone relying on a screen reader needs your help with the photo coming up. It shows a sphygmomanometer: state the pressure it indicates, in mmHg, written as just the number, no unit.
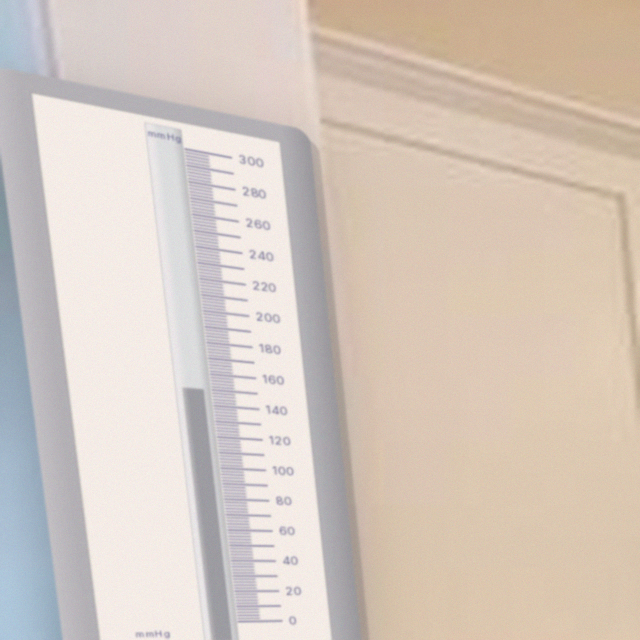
150
